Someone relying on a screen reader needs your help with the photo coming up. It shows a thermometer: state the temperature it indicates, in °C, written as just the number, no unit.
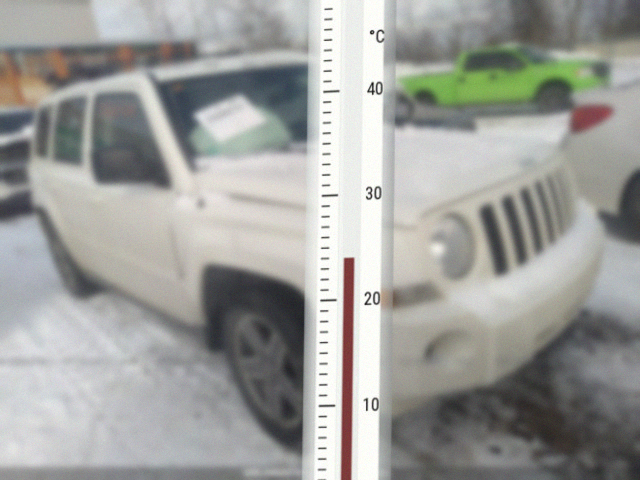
24
